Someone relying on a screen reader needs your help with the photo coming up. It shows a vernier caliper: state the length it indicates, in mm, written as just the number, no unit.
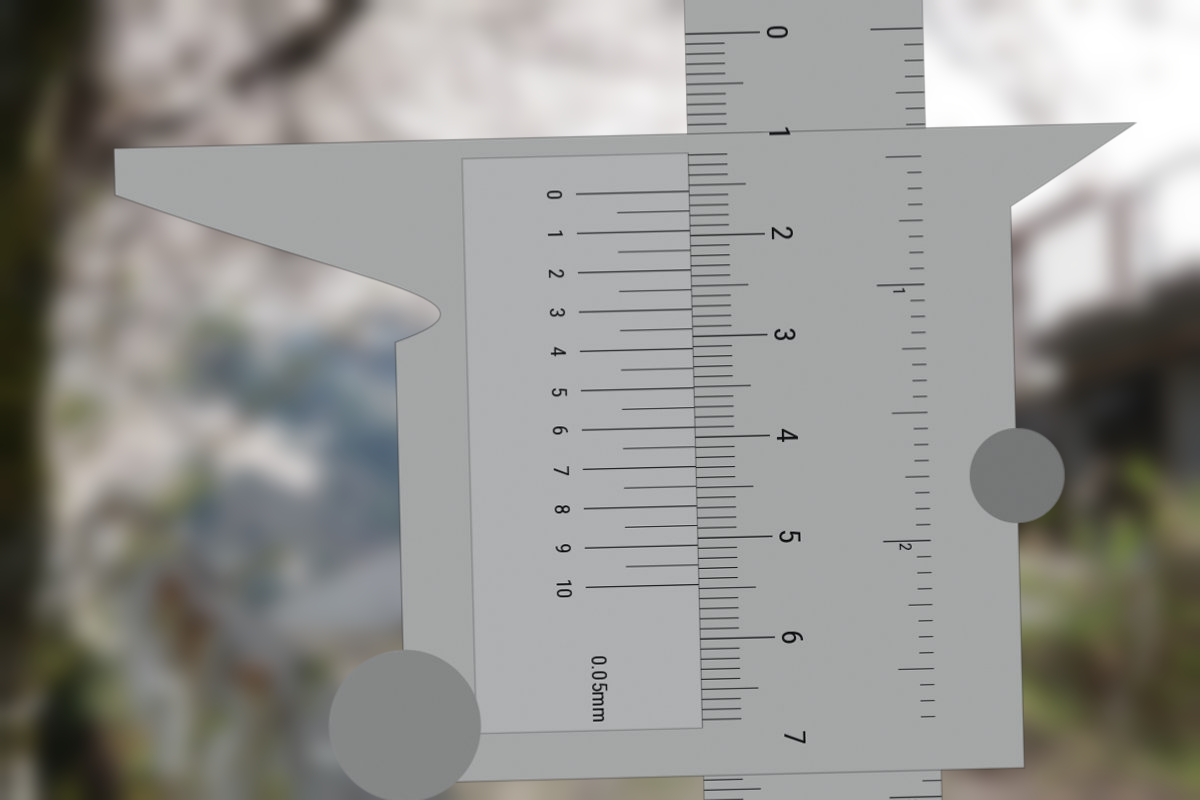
15.6
